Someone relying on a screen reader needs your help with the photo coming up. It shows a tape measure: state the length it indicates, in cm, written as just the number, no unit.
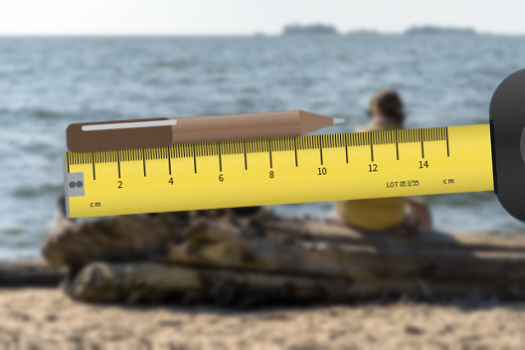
11
